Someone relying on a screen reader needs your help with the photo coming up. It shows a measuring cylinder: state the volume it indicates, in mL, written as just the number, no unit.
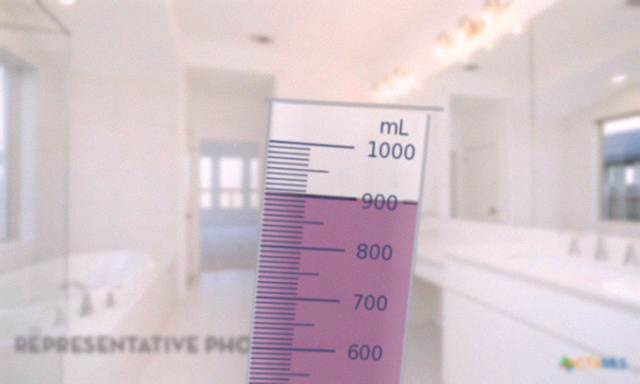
900
